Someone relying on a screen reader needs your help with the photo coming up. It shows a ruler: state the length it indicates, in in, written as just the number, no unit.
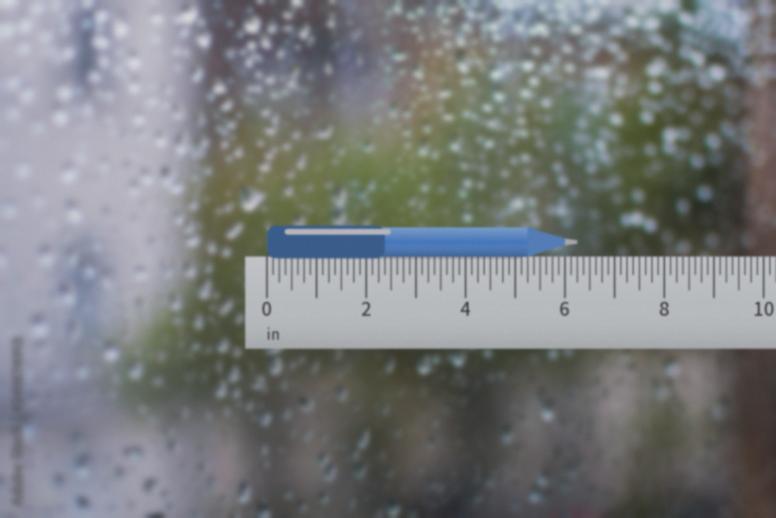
6.25
